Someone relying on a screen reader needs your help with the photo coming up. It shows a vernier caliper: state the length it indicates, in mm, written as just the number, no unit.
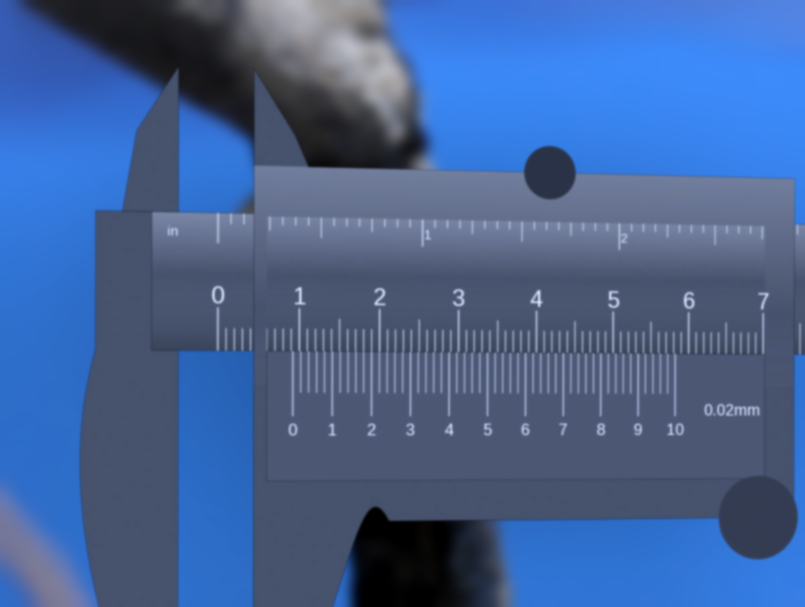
9.2
